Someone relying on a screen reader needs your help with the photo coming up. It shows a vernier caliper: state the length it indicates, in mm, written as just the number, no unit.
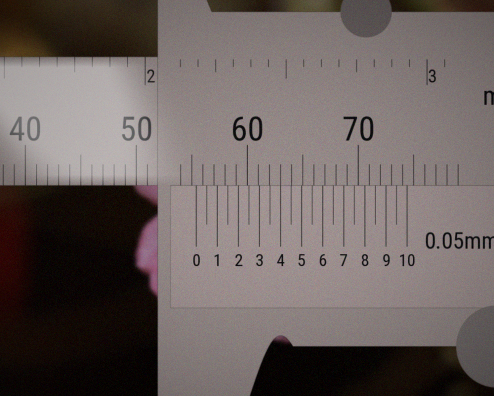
55.4
